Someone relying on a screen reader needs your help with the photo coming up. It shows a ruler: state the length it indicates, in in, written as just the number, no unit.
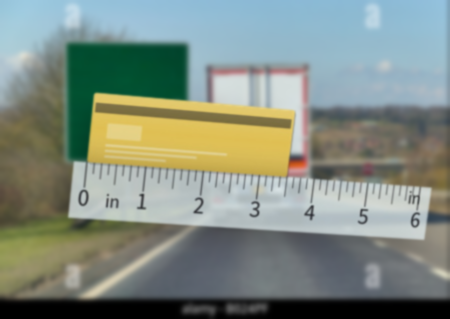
3.5
